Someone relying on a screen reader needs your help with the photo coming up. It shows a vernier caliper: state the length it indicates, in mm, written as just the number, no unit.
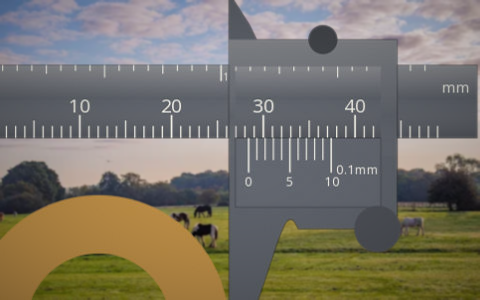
28.4
